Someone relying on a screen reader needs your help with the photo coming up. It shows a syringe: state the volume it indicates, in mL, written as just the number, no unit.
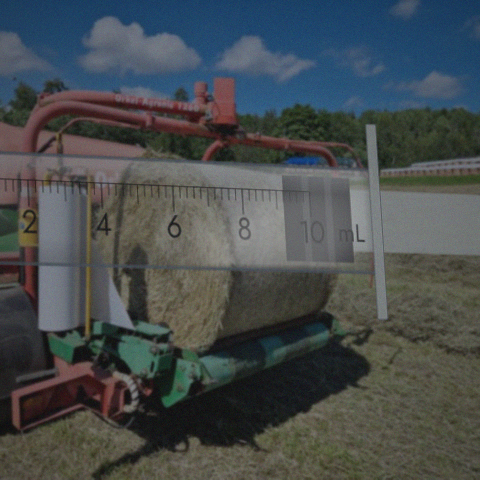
9.2
